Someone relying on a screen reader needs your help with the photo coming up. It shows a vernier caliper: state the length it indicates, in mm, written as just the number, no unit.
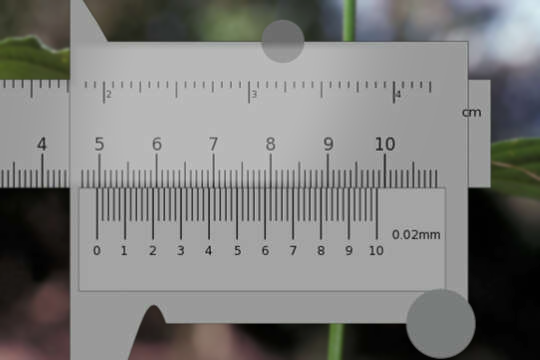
49.6
